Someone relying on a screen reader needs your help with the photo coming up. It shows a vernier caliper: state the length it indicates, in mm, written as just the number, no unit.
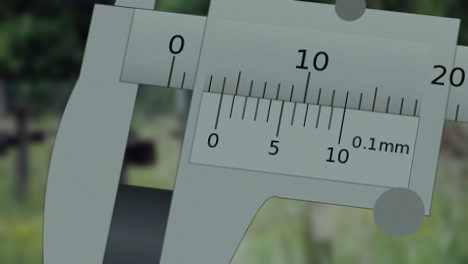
4.0
